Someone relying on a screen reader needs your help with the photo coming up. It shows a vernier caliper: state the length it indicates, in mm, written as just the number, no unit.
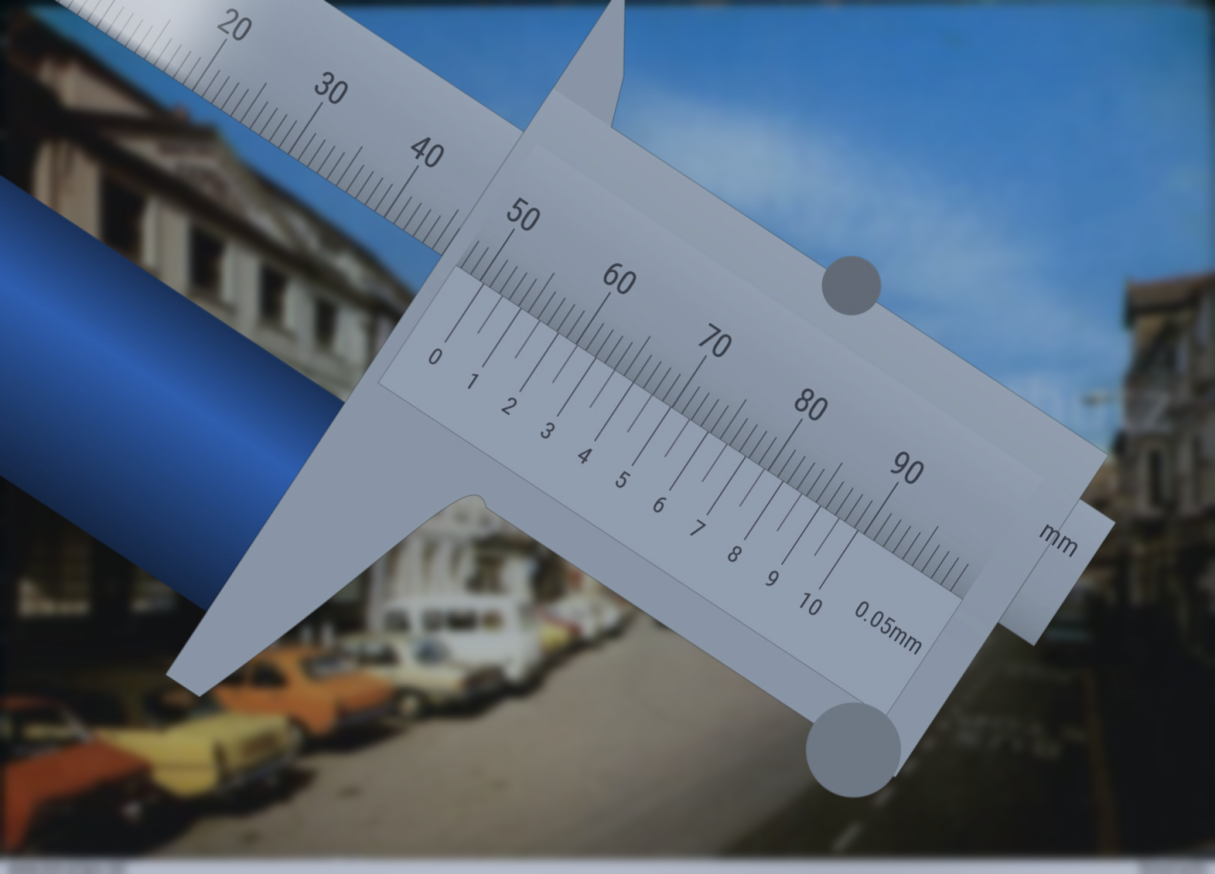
50.4
